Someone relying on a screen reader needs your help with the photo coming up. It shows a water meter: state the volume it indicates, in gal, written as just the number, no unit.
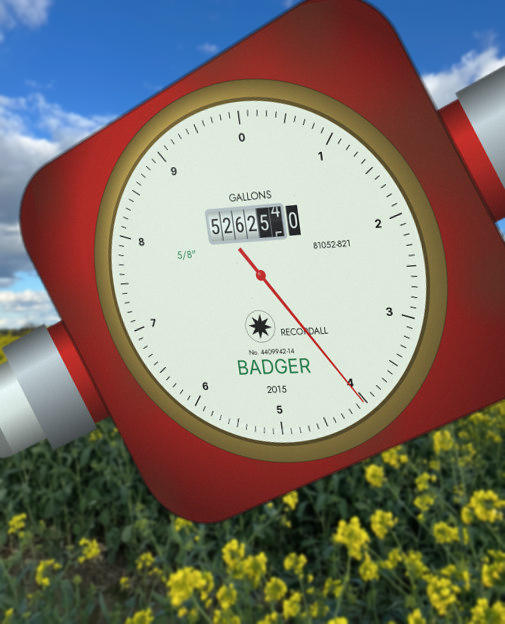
5262544.0
